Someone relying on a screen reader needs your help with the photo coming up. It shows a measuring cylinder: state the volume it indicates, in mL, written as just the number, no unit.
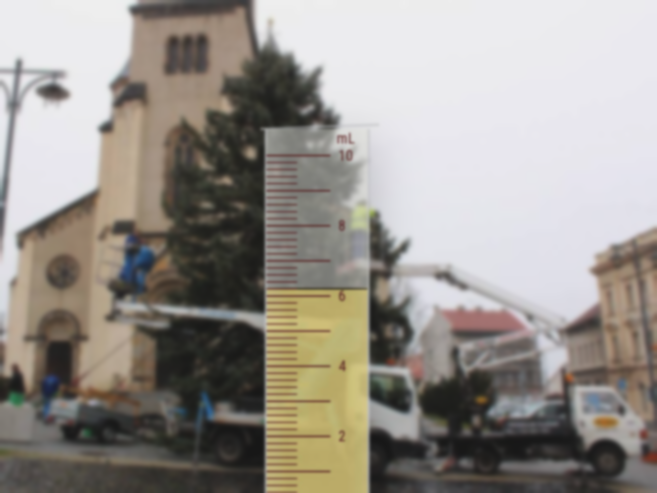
6.2
